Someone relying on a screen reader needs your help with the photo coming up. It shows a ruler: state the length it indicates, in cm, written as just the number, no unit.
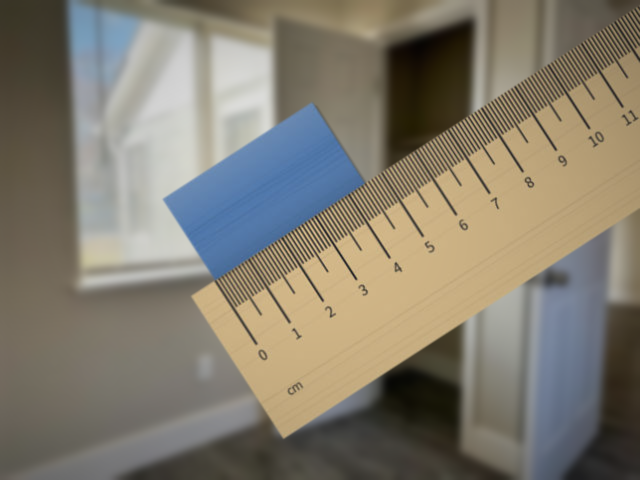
4.5
